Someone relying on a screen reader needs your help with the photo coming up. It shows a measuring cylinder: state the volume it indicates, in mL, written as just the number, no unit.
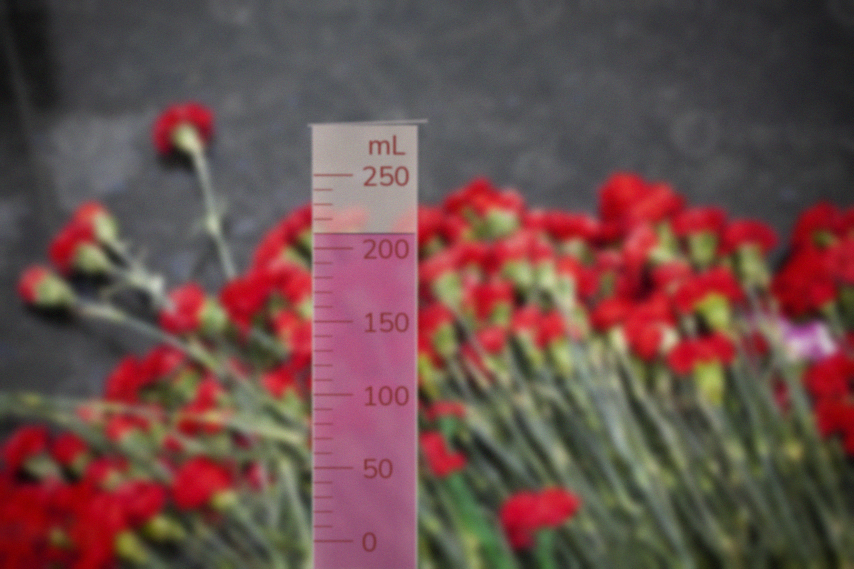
210
